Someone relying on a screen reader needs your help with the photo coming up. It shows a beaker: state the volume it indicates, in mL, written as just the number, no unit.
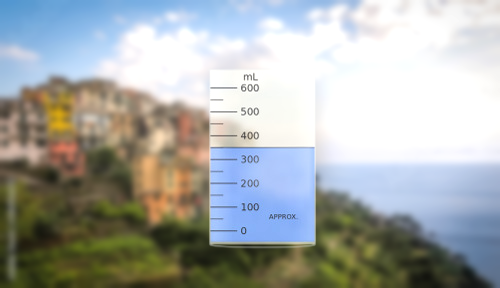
350
